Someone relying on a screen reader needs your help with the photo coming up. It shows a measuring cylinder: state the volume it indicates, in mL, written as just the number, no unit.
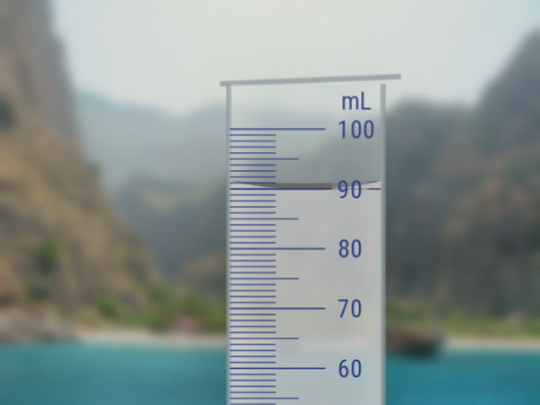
90
